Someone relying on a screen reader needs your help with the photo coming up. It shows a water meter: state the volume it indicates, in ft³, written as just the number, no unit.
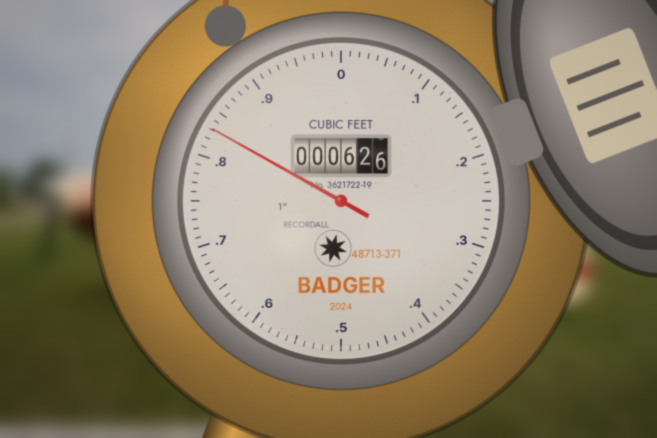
625.83
